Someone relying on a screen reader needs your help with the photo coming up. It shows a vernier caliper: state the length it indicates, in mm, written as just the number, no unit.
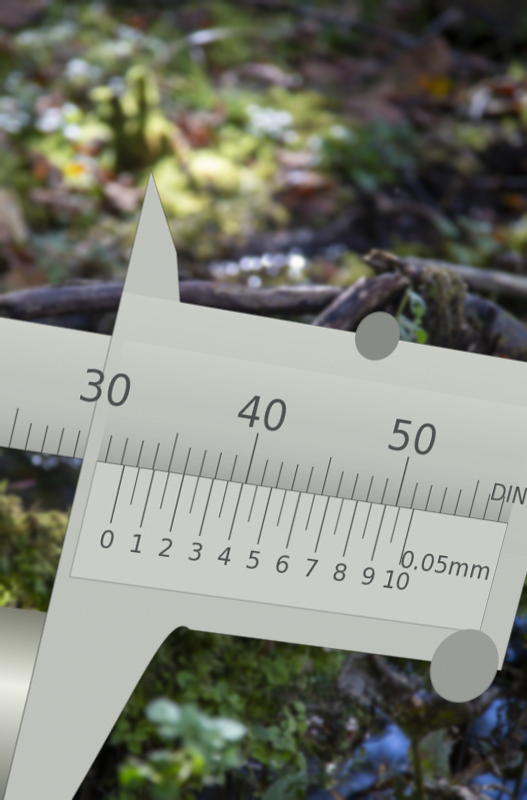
32.2
